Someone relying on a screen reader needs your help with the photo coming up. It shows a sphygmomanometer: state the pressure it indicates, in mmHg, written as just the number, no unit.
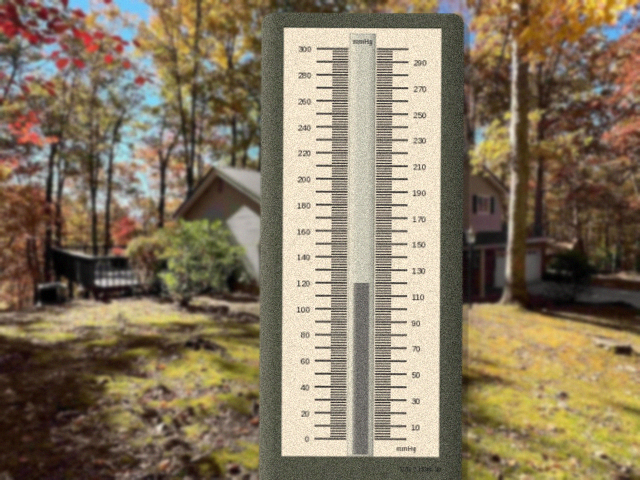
120
